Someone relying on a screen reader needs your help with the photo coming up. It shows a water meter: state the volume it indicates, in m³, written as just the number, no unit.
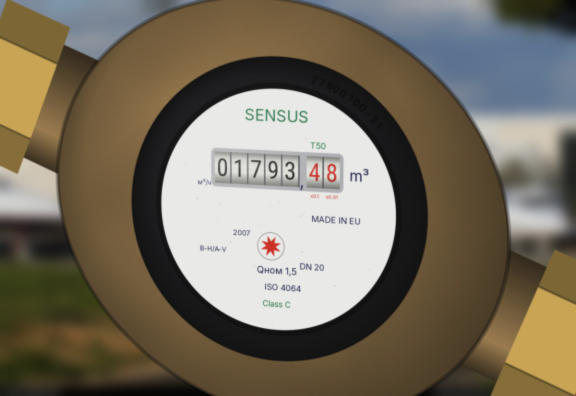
1793.48
